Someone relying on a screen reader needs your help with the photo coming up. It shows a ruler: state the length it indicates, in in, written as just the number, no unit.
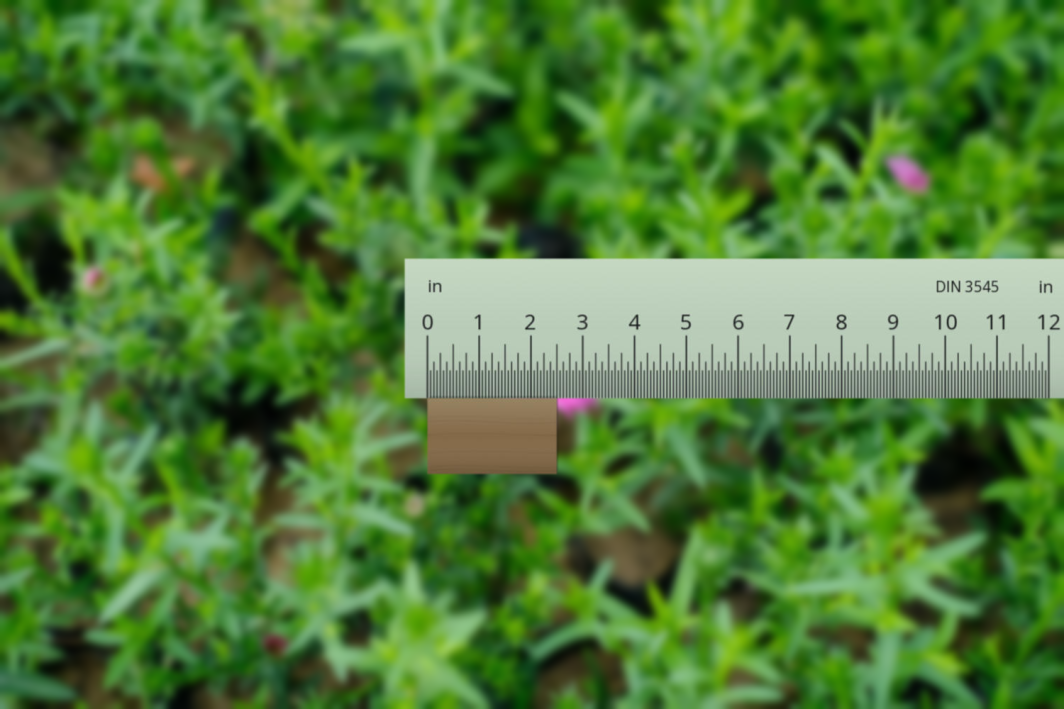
2.5
